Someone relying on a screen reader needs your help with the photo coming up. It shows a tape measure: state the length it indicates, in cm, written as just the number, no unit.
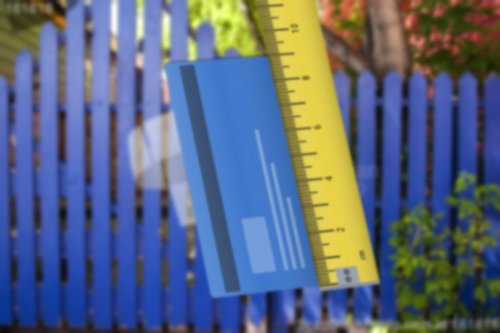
9
